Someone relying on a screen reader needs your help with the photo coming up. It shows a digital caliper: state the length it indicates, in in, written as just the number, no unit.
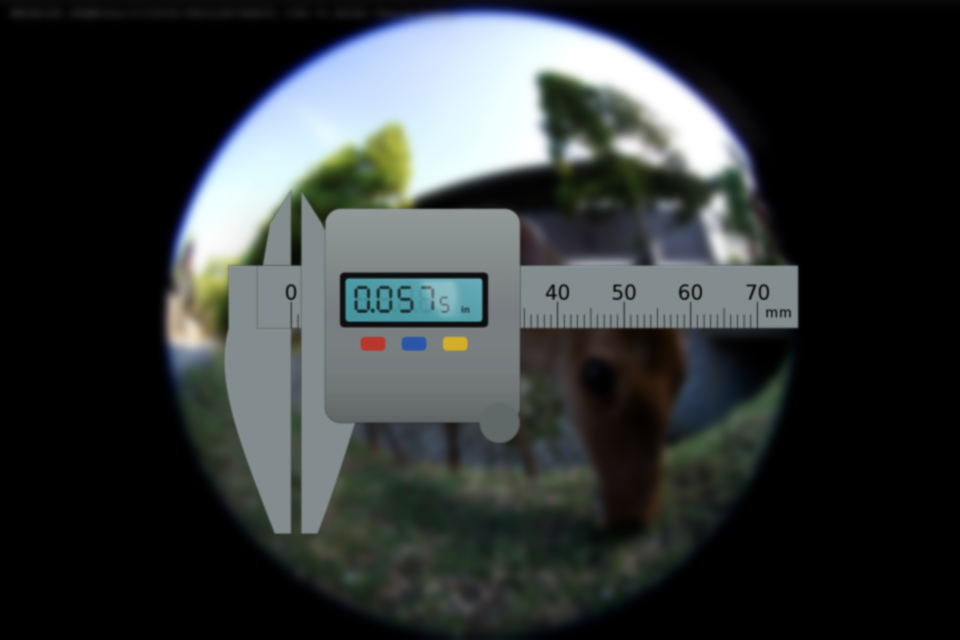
0.0575
